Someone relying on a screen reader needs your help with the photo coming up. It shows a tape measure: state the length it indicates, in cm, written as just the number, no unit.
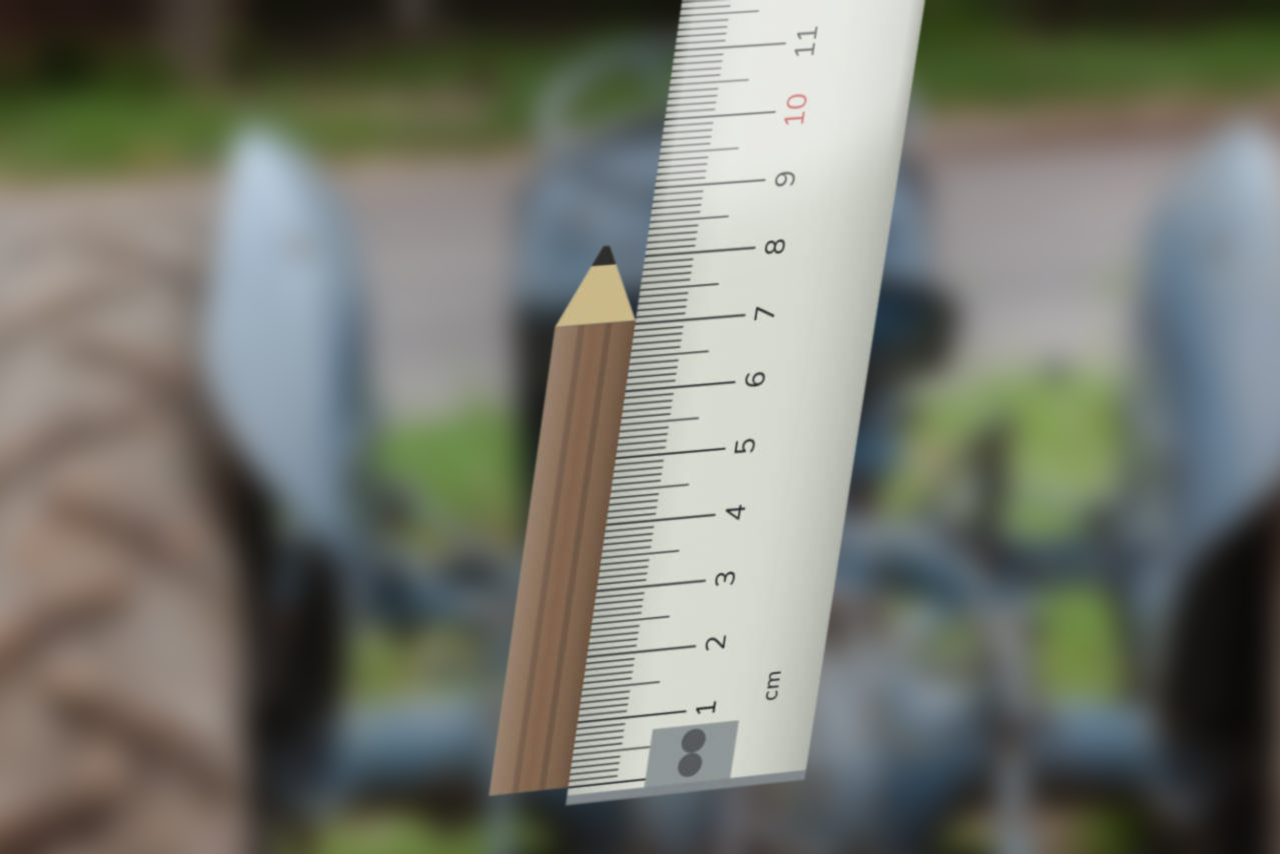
8.2
